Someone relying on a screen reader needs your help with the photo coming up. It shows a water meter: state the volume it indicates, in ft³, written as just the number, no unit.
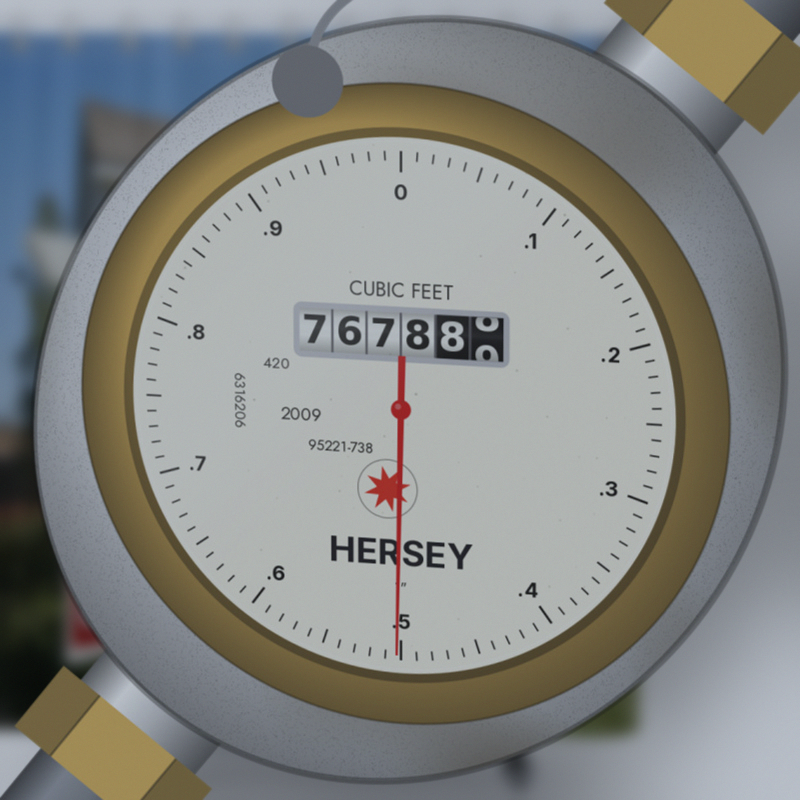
767888.50
